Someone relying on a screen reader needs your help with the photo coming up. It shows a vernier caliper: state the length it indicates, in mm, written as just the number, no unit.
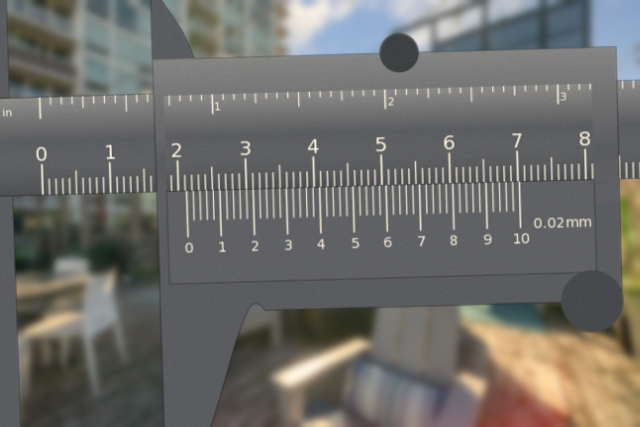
21.2
